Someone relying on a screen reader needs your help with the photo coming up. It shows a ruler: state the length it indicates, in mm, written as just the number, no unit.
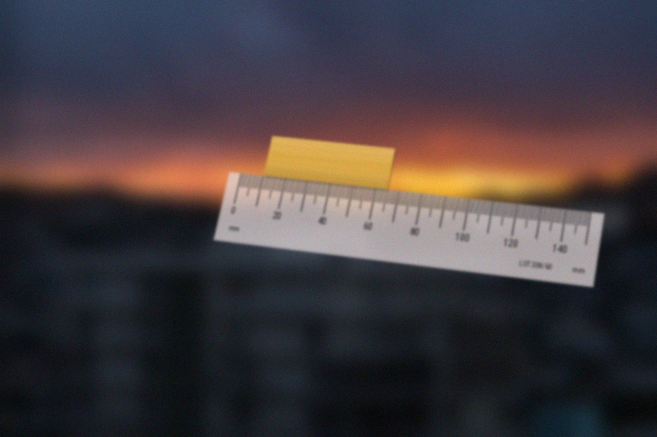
55
